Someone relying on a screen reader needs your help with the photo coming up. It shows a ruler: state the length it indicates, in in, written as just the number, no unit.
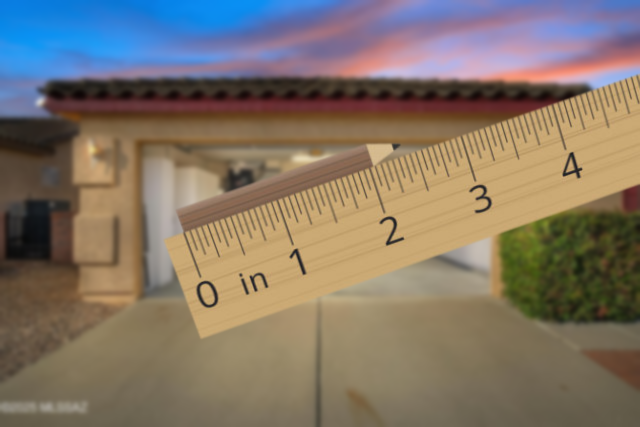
2.375
